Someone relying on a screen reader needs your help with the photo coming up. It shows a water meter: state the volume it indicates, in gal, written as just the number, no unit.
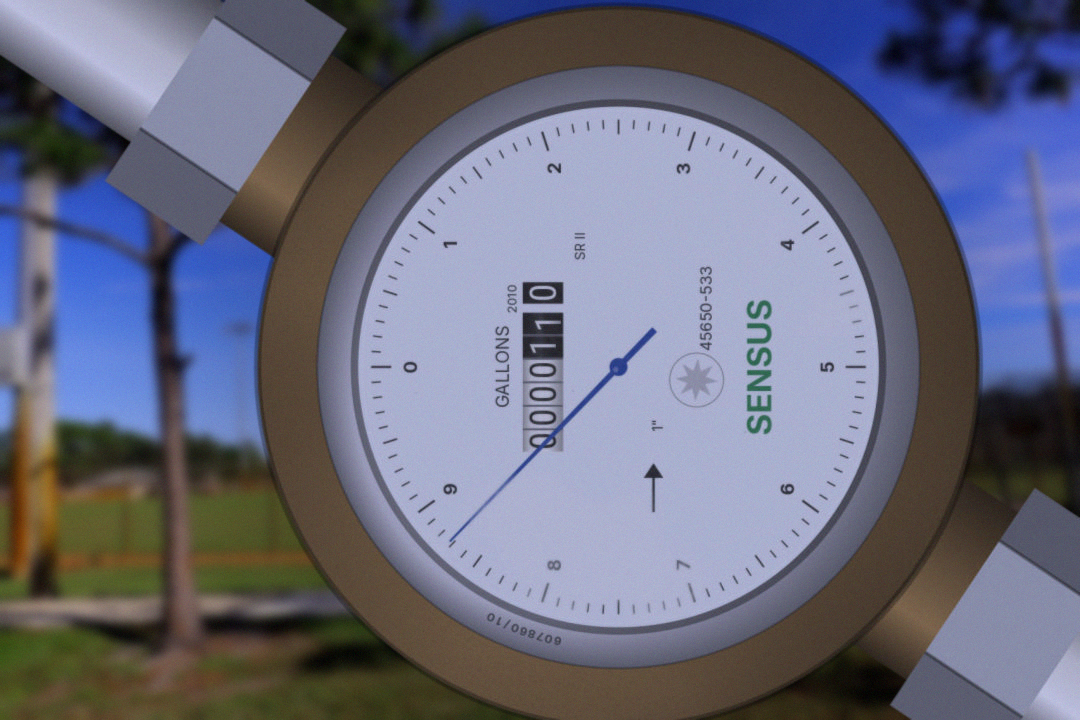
108.7
